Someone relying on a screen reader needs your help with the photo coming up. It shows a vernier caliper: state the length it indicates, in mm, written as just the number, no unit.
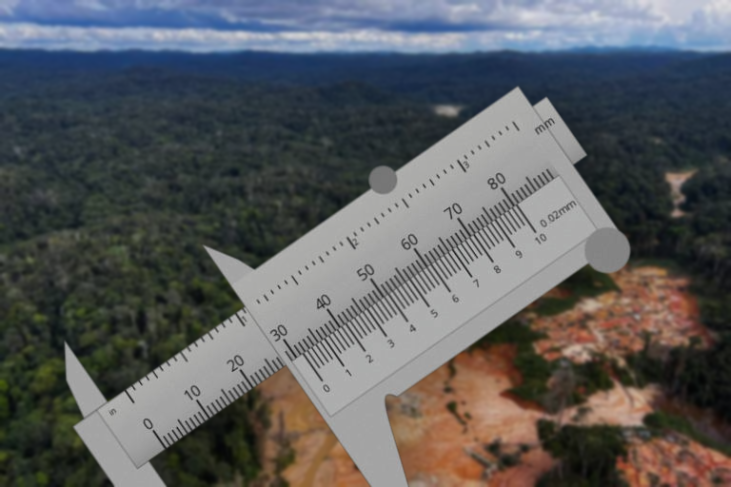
31.5
